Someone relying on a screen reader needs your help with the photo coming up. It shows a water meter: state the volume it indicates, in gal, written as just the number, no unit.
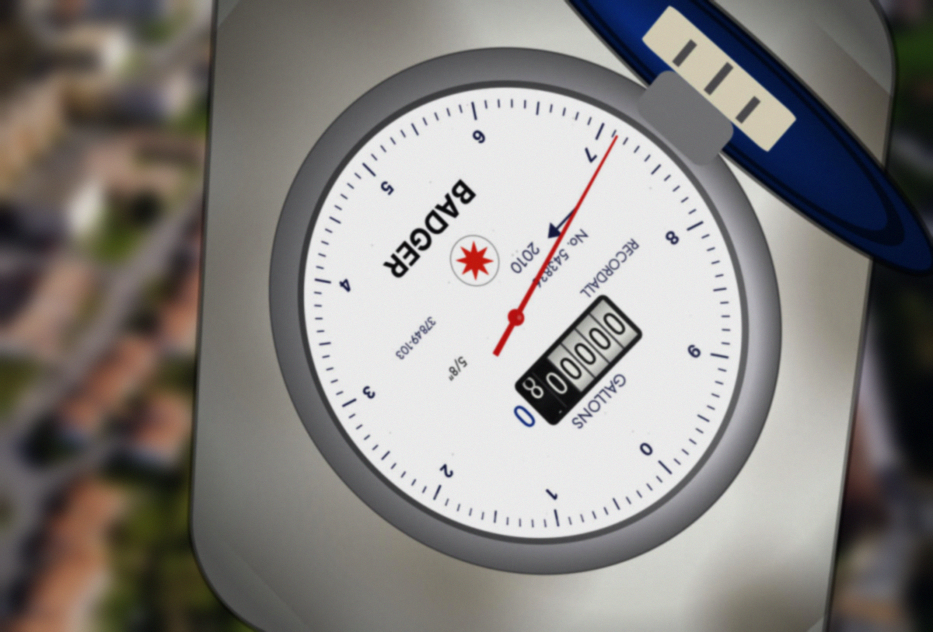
77.1
